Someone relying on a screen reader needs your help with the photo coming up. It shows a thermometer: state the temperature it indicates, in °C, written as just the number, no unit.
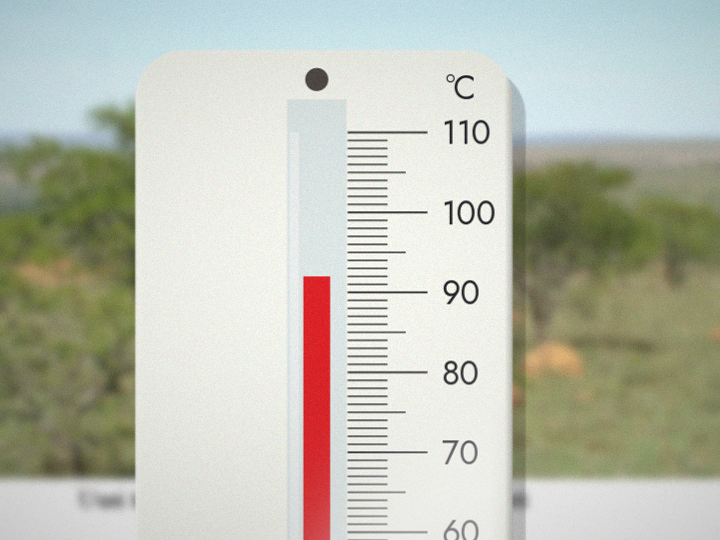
92
